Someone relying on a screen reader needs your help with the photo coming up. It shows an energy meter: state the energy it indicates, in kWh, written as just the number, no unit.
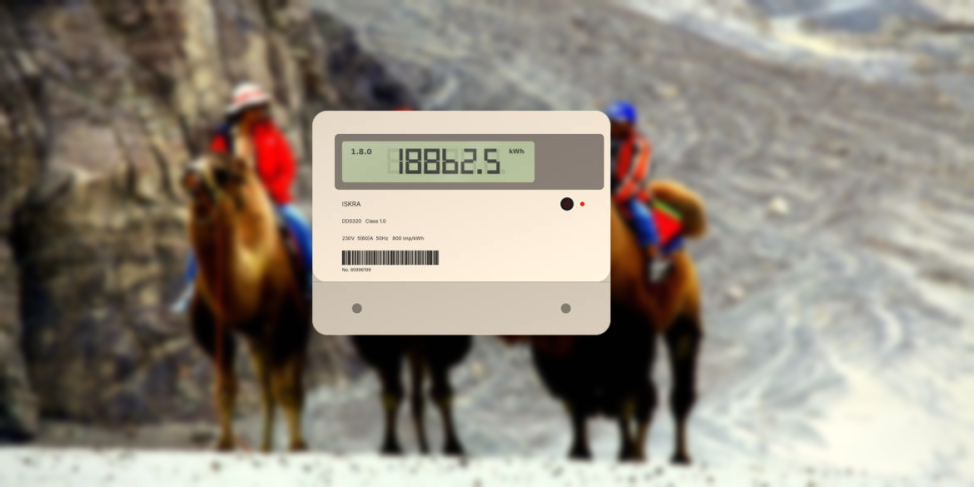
18862.5
